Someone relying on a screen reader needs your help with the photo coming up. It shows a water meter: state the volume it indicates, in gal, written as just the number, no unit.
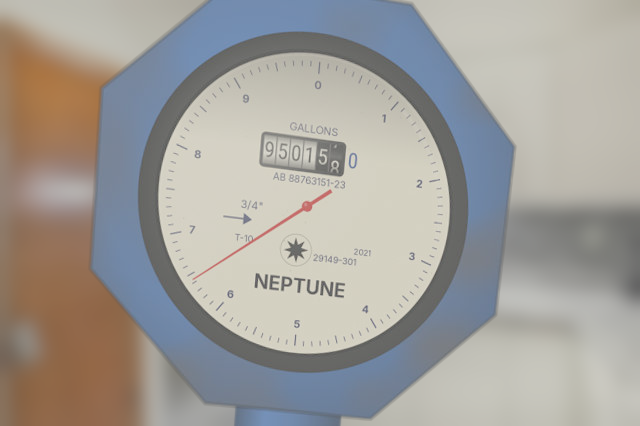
9501576.4
